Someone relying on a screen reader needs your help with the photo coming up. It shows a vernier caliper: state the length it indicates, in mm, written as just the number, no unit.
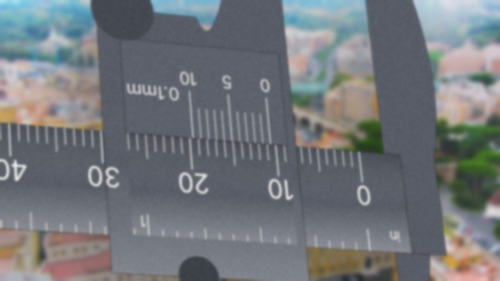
10.6
